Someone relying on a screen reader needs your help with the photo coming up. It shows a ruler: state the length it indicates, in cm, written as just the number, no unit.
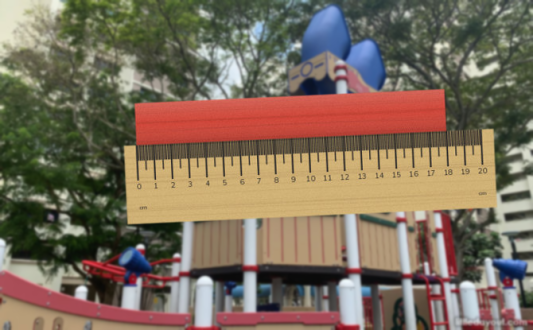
18
